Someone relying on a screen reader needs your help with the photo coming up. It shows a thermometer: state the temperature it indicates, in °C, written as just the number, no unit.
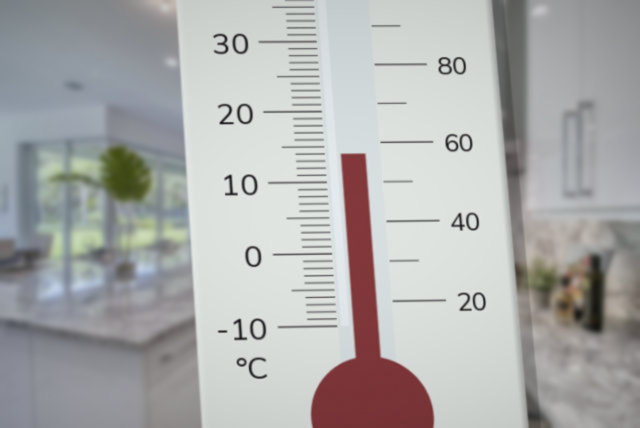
14
